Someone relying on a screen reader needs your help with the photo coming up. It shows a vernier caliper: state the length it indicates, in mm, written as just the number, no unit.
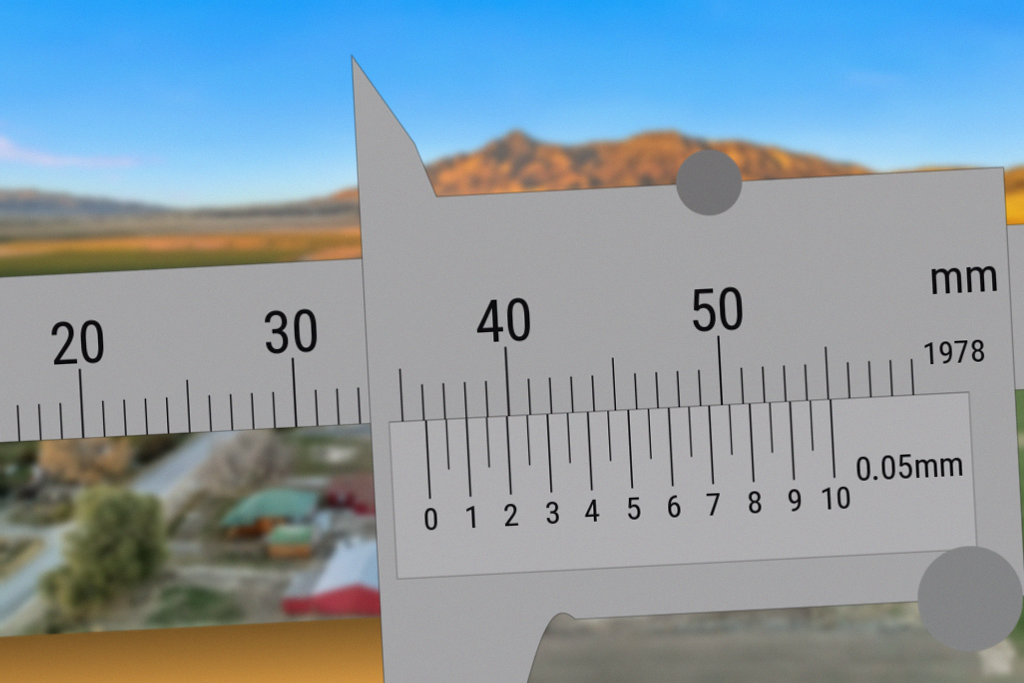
36.1
